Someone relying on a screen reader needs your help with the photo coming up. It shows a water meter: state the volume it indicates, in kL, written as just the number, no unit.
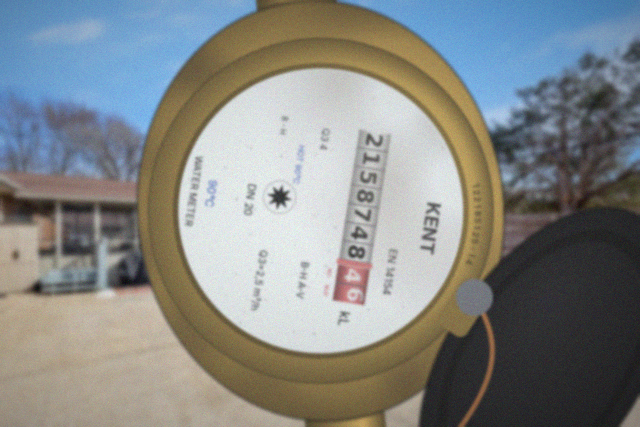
2158748.46
